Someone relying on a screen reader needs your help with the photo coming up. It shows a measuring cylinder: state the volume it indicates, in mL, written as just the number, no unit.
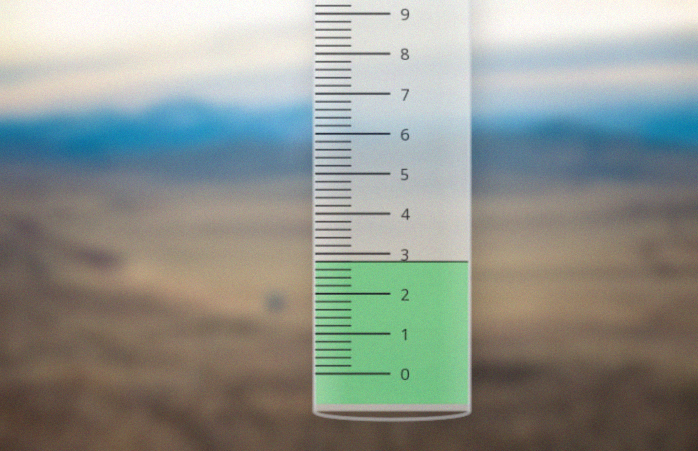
2.8
